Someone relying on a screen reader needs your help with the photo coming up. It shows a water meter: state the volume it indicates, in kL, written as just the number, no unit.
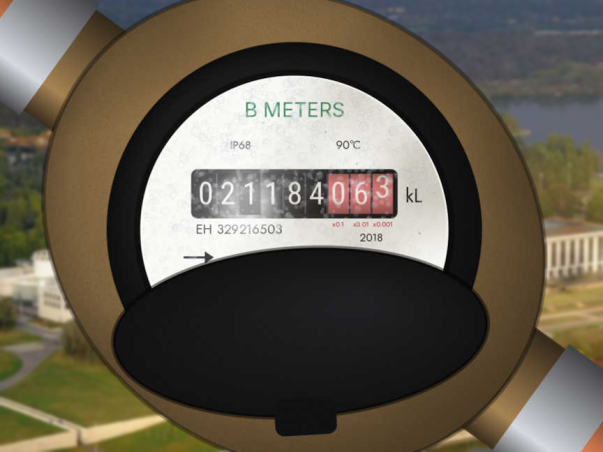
21184.063
